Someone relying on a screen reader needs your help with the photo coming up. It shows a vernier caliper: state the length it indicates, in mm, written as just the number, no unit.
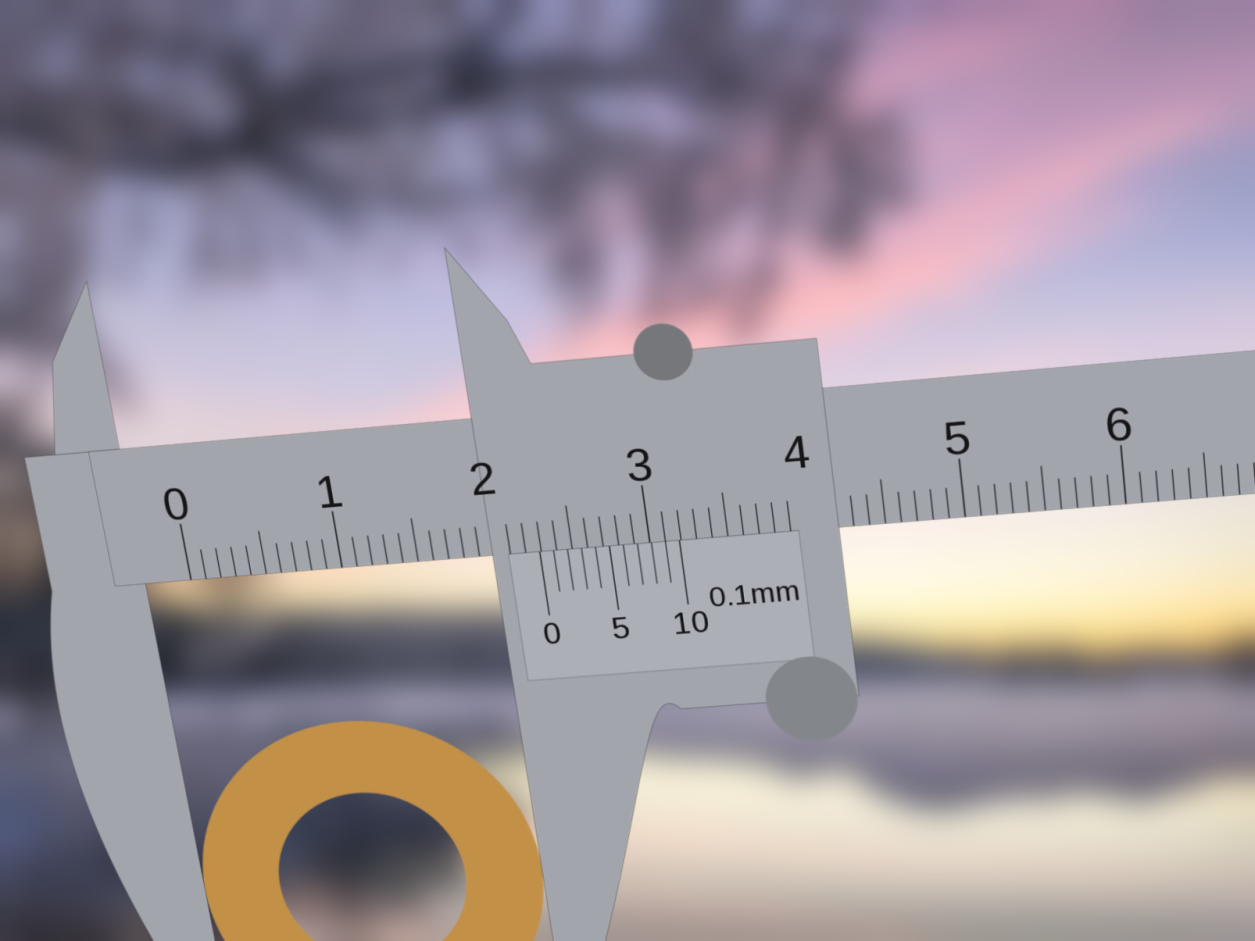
22.9
